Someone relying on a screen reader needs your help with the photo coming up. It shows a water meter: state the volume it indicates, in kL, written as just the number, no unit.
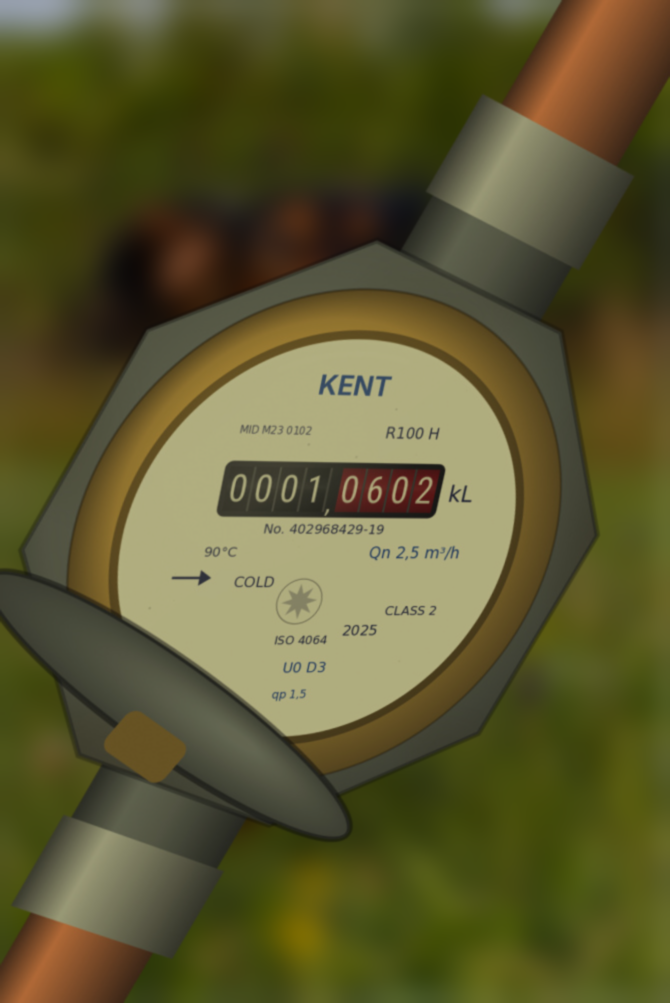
1.0602
